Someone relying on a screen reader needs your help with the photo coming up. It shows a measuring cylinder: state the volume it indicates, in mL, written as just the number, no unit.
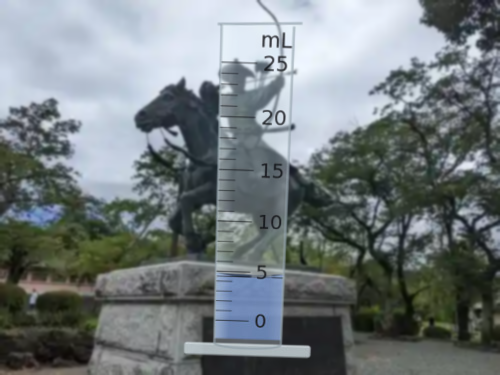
4.5
